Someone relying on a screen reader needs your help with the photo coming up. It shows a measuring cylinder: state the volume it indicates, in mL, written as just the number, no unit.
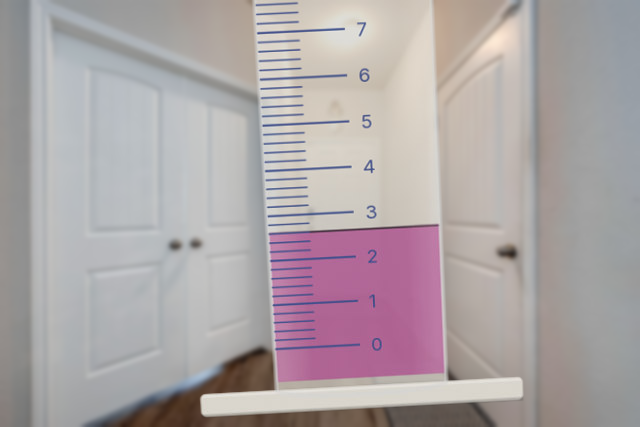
2.6
